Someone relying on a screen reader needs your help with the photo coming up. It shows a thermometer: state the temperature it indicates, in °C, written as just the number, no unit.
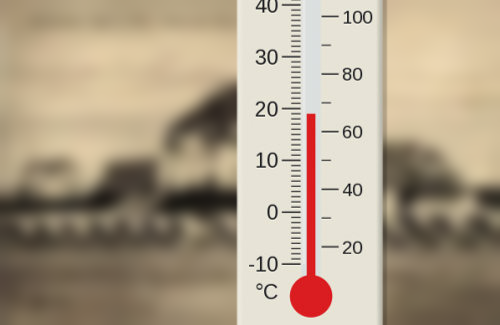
19
